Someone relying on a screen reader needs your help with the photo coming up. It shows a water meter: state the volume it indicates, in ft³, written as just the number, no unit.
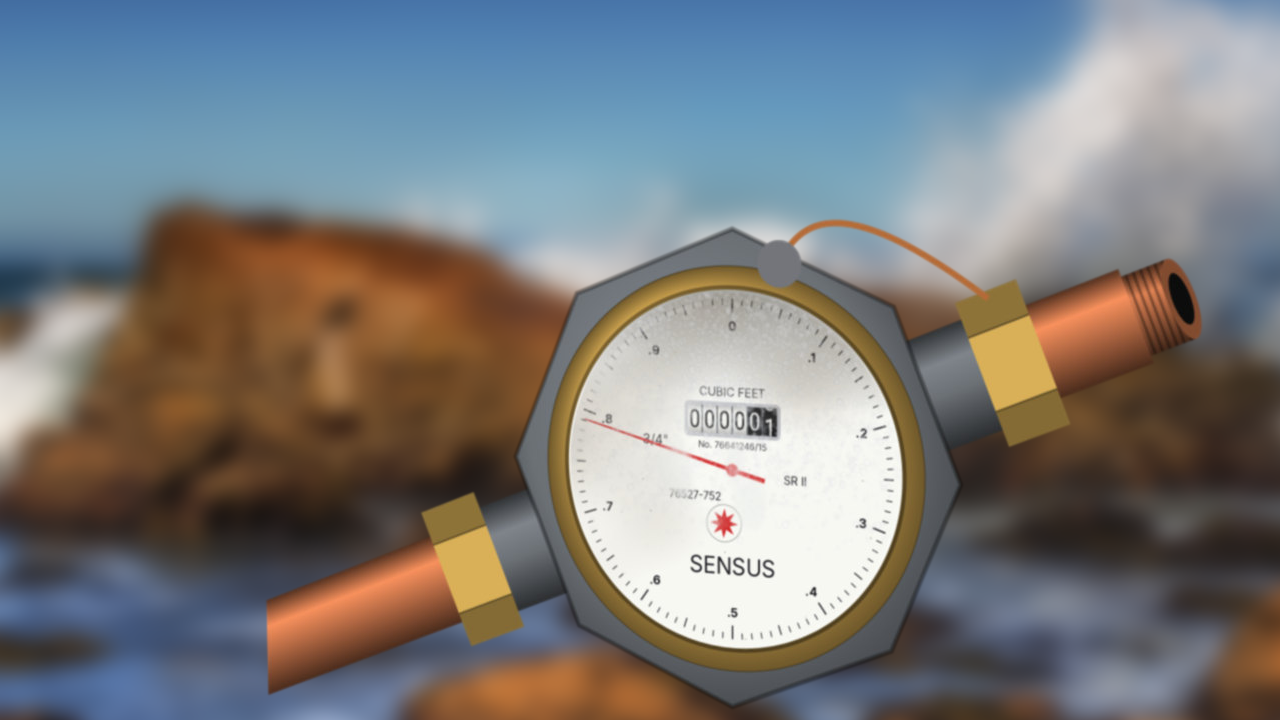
0.79
